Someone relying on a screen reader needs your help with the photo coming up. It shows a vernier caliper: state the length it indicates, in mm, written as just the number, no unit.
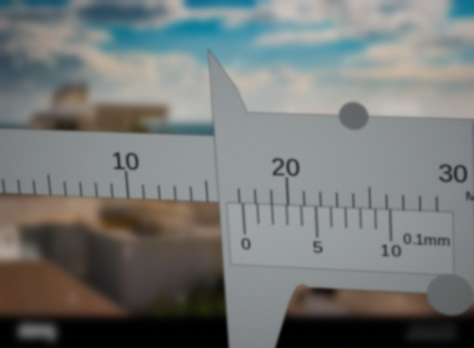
17.2
